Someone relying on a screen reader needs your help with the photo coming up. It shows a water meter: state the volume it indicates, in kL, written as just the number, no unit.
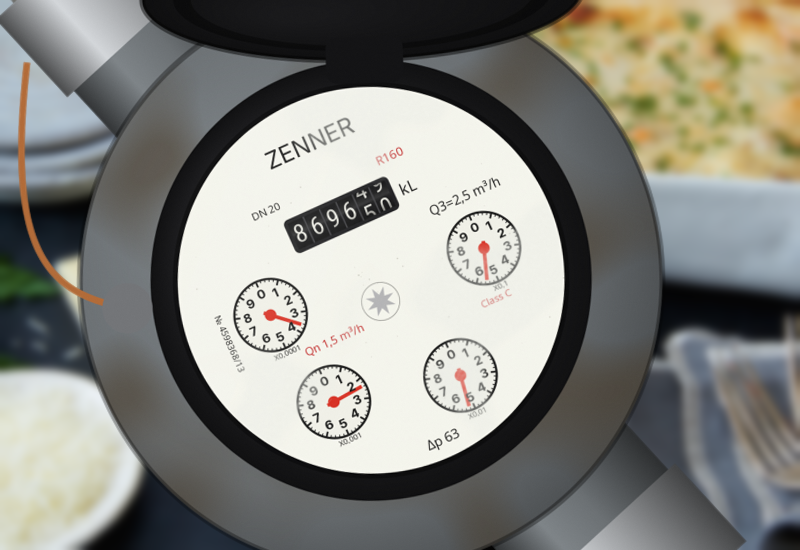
869649.5523
